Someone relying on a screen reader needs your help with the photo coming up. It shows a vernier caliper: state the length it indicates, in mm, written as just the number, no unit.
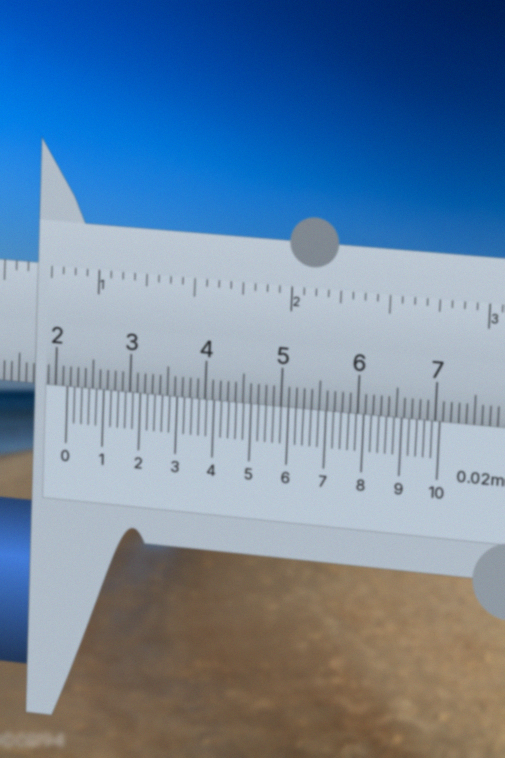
21.6
